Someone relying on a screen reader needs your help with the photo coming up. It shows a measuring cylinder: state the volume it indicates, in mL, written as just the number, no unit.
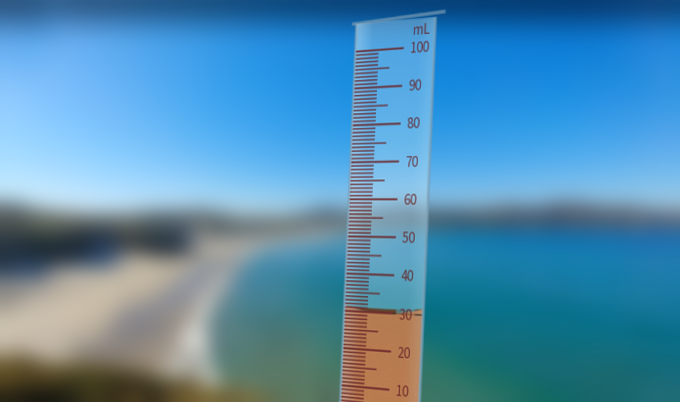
30
